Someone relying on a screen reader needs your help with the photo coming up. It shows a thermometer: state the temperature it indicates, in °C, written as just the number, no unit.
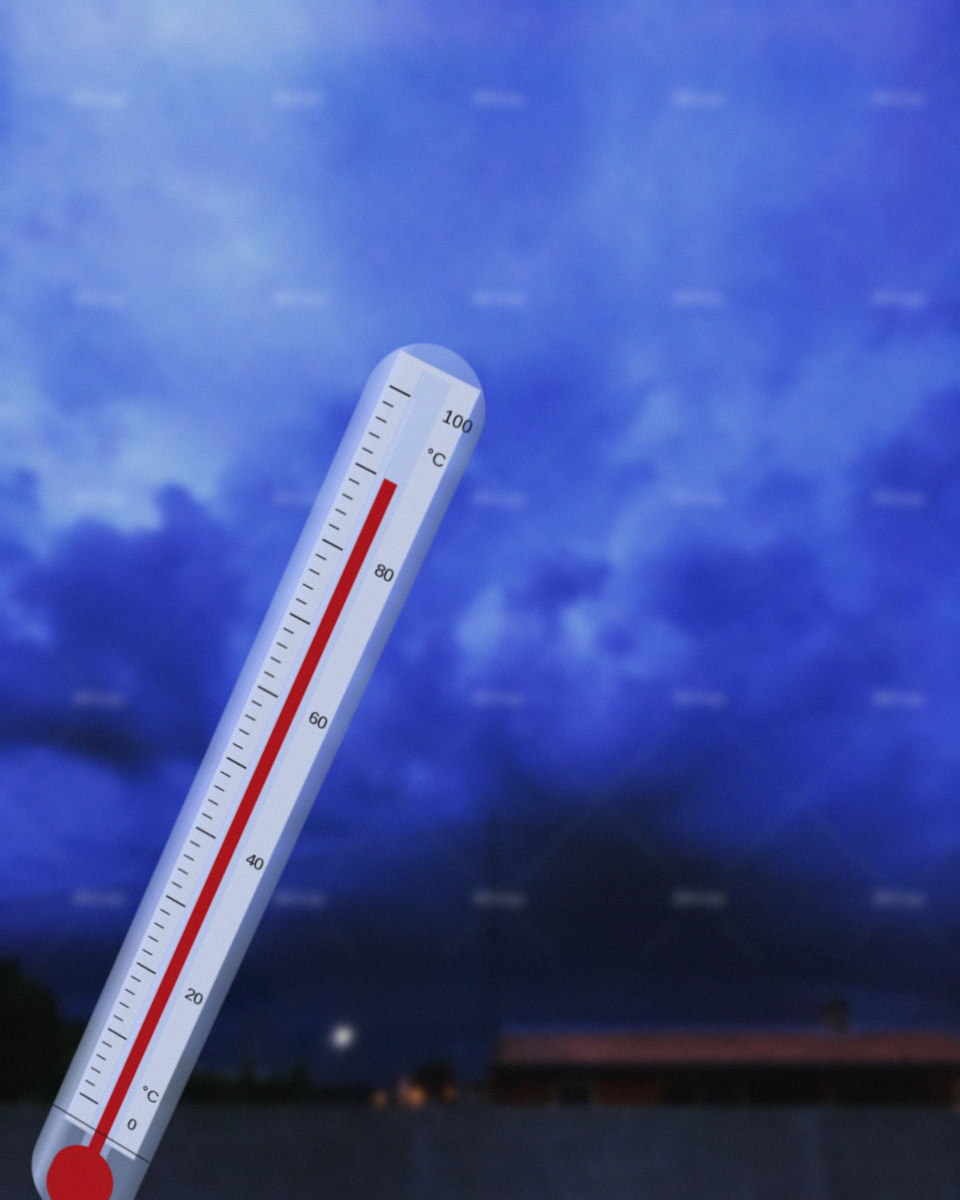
90
